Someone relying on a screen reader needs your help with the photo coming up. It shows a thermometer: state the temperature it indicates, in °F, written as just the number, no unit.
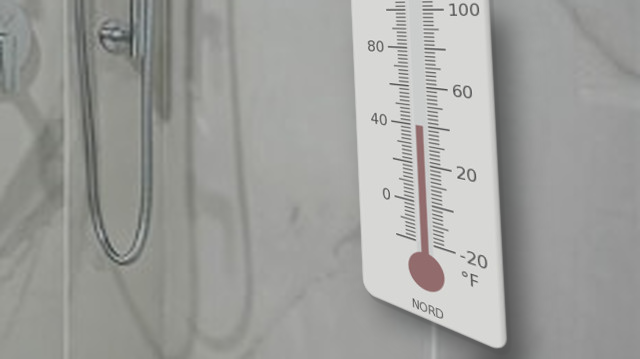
40
